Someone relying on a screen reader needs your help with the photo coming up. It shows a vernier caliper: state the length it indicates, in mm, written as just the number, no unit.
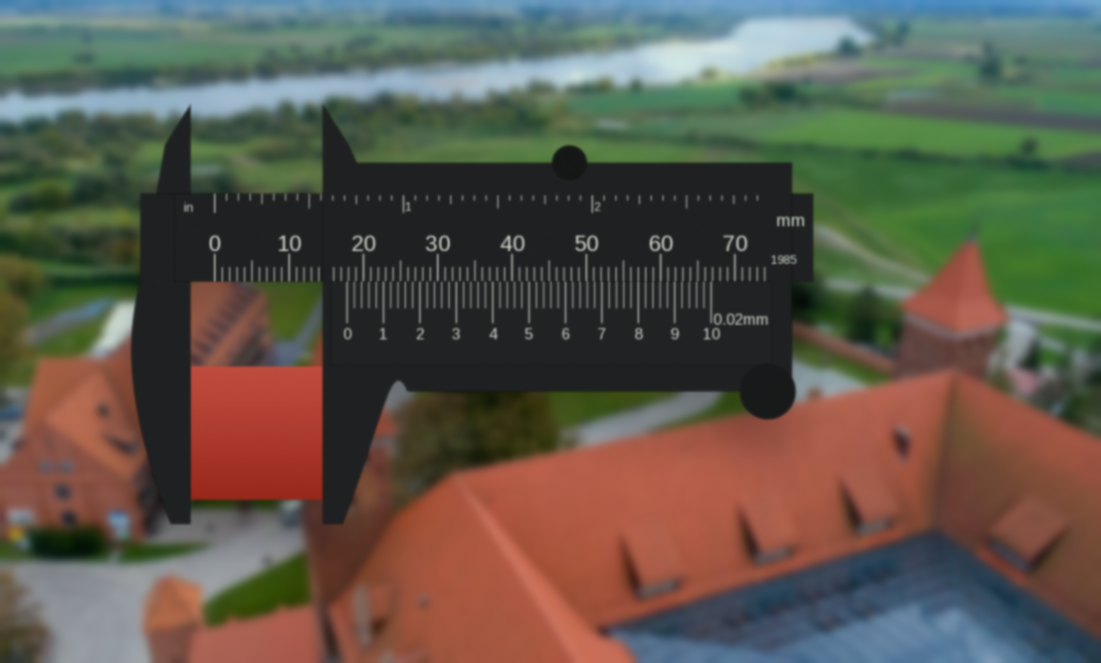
17.8
